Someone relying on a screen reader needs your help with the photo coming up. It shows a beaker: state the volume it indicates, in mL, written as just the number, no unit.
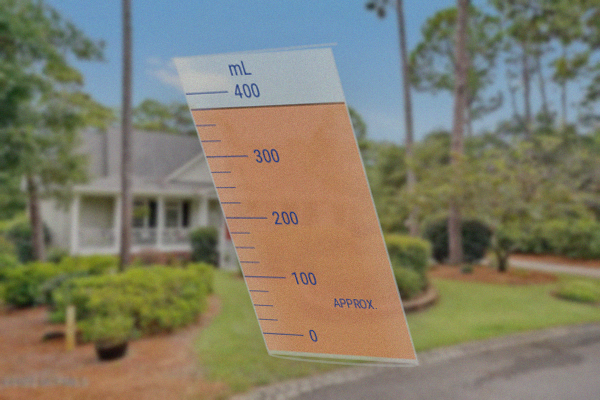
375
